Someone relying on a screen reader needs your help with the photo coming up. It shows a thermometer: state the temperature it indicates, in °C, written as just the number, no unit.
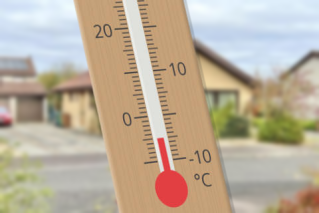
-5
